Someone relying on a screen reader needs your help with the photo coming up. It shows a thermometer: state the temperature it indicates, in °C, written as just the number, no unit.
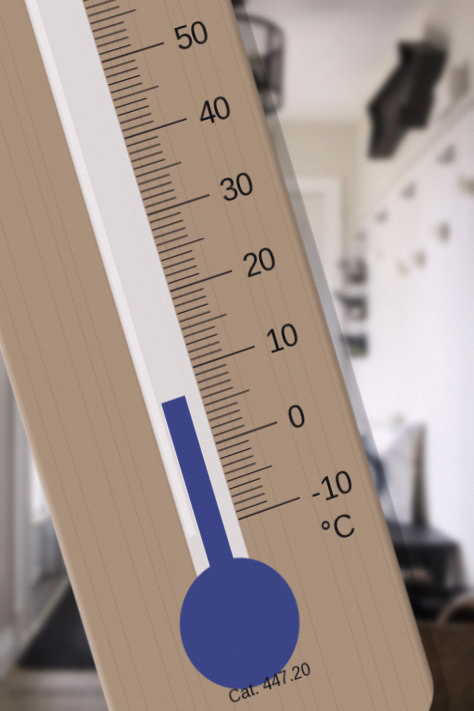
7
